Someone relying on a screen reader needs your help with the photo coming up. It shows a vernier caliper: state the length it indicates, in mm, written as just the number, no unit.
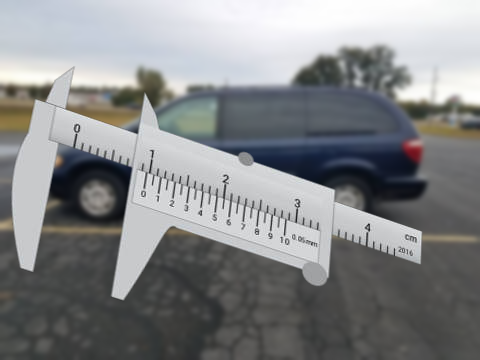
9.6
